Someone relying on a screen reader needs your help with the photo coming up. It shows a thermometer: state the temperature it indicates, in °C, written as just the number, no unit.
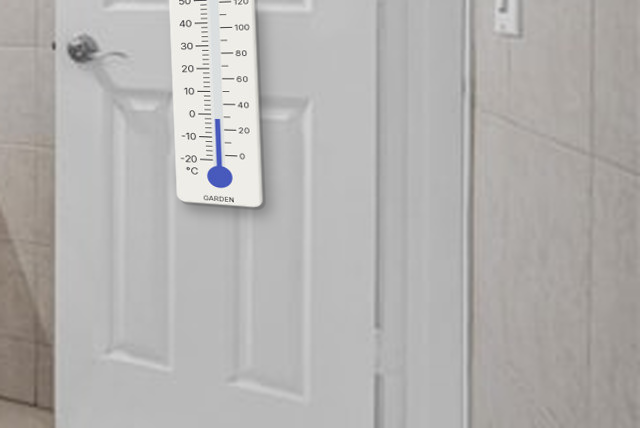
-2
